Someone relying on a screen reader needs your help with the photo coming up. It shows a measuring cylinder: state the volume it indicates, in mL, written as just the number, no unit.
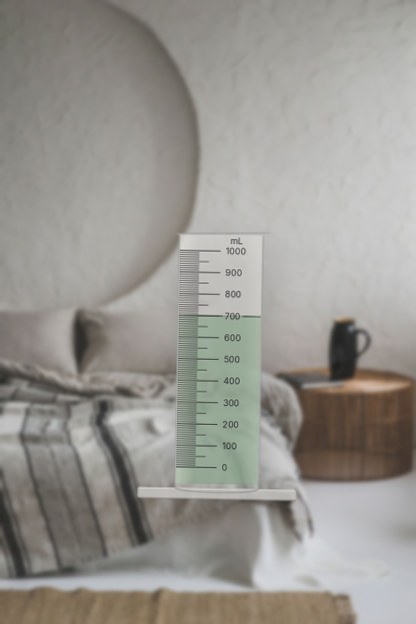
700
